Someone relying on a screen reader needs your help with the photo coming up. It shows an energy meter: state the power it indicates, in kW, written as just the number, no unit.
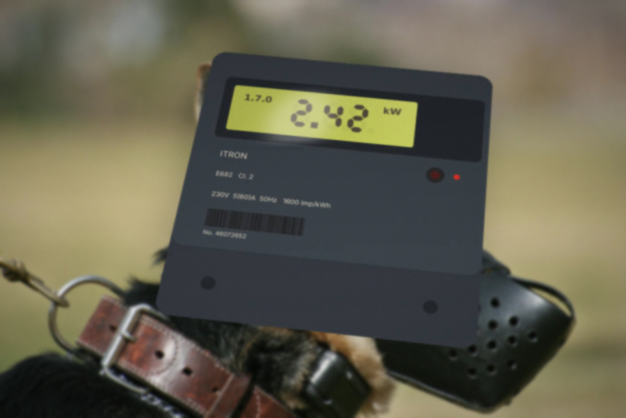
2.42
